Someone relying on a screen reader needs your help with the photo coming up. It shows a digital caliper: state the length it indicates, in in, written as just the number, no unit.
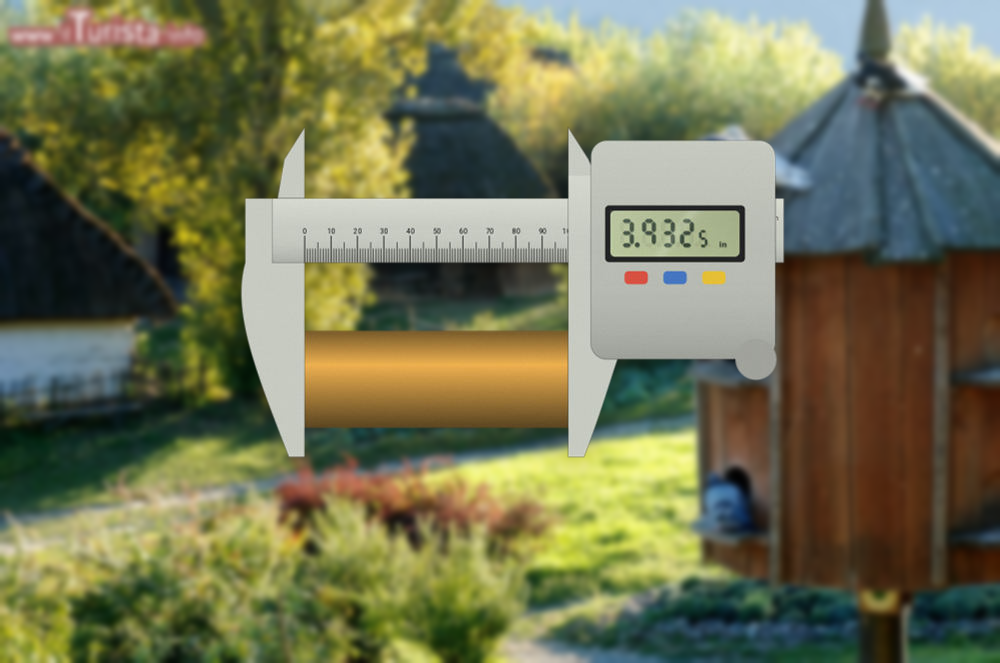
3.9325
